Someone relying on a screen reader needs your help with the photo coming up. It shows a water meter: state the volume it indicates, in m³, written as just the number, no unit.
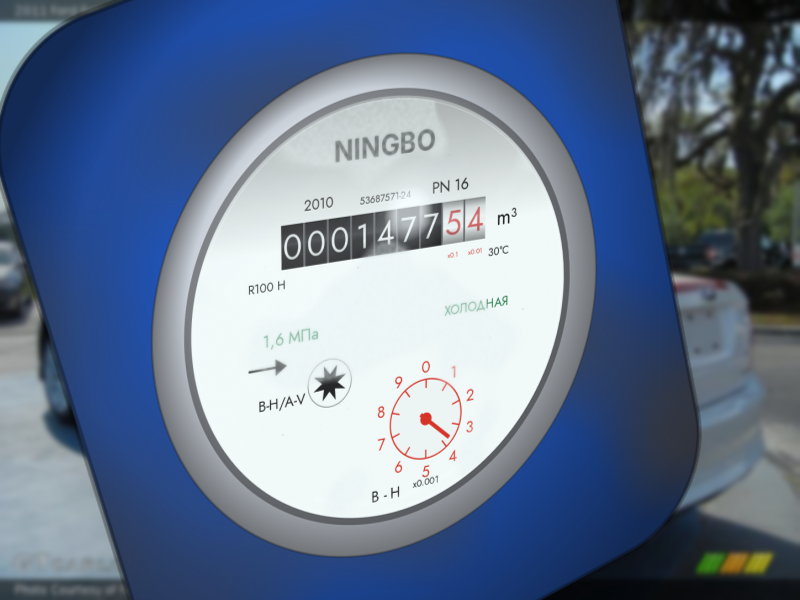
1477.543
